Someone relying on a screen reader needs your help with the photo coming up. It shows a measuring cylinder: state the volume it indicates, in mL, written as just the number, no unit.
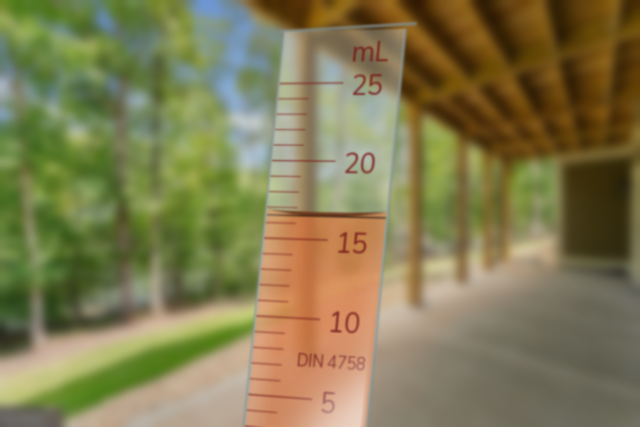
16.5
